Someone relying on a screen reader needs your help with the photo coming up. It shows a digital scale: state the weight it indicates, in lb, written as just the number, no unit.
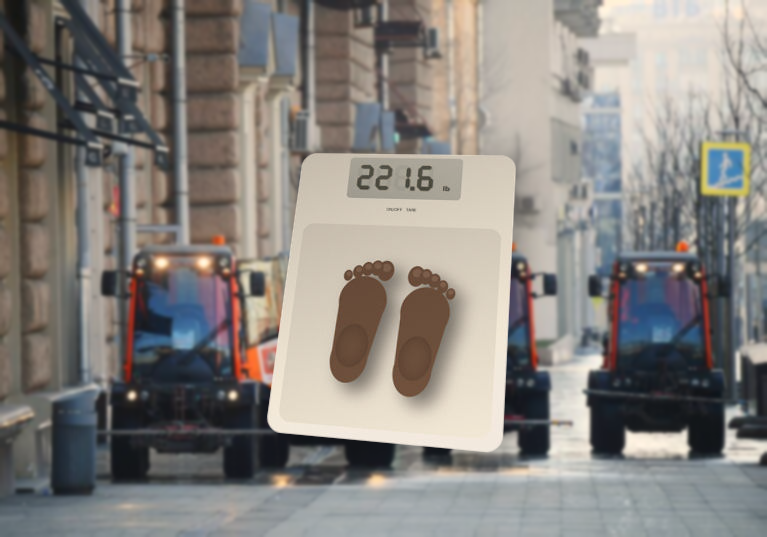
221.6
